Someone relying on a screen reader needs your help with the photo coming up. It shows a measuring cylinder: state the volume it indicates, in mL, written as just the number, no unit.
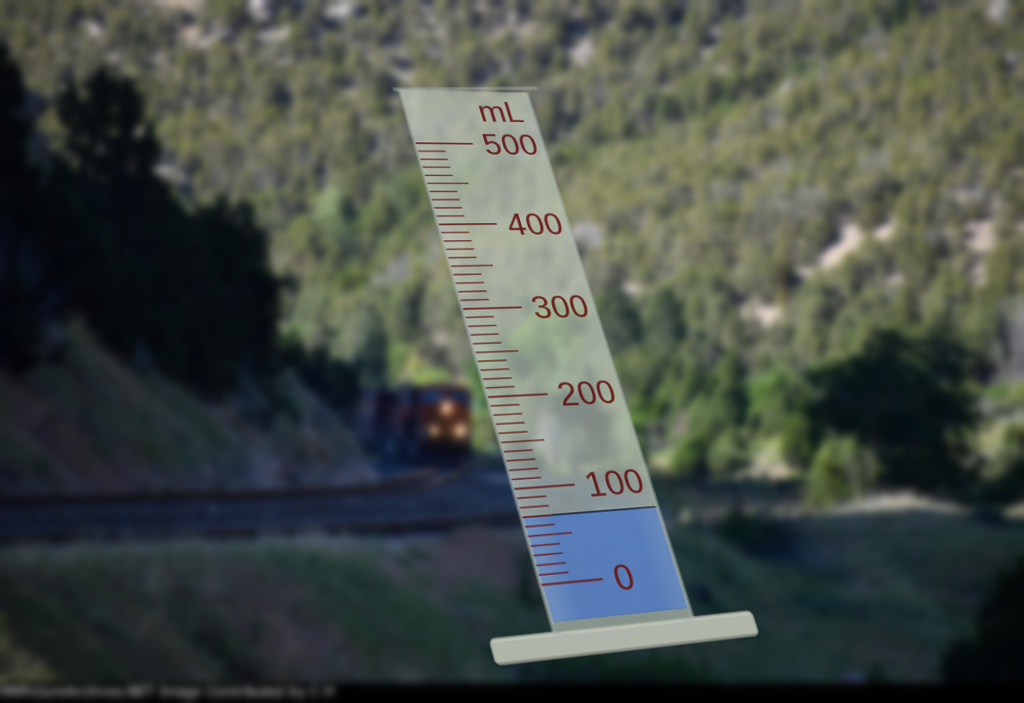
70
